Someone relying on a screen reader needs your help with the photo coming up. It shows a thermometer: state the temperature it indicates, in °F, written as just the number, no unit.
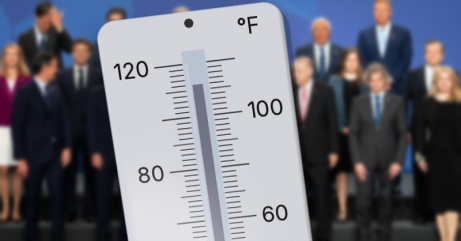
112
